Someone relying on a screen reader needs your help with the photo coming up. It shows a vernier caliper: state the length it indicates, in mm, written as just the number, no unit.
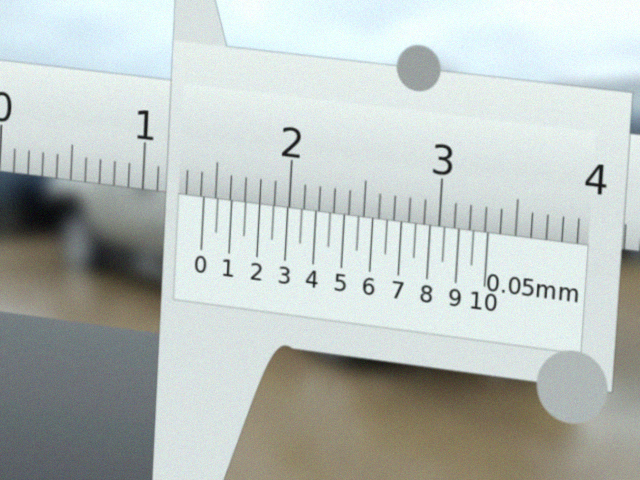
14.2
